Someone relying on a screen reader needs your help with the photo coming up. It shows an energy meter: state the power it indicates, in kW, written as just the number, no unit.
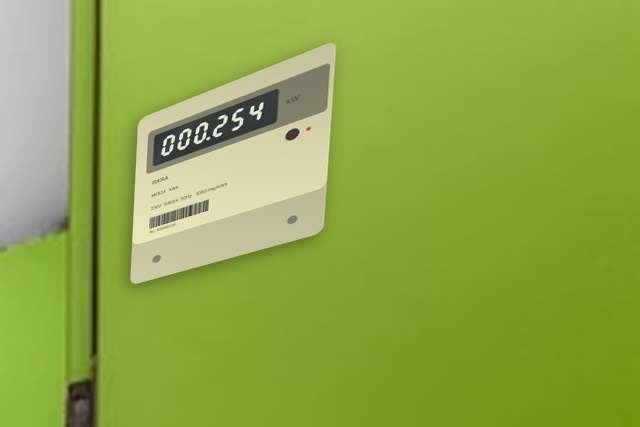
0.254
